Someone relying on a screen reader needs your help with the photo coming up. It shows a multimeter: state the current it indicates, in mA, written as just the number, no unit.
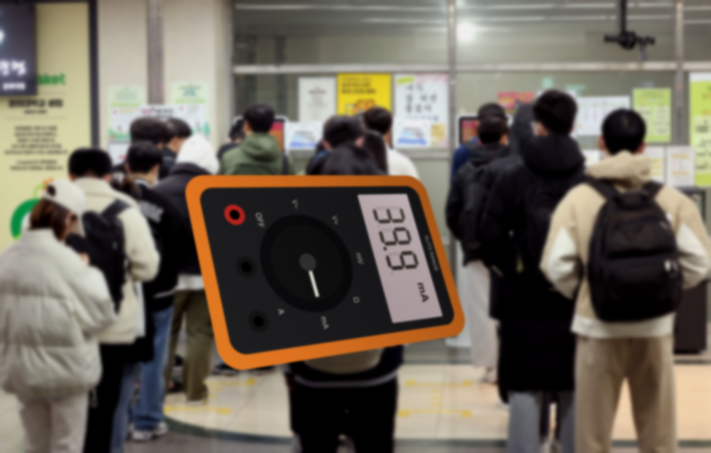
39.9
